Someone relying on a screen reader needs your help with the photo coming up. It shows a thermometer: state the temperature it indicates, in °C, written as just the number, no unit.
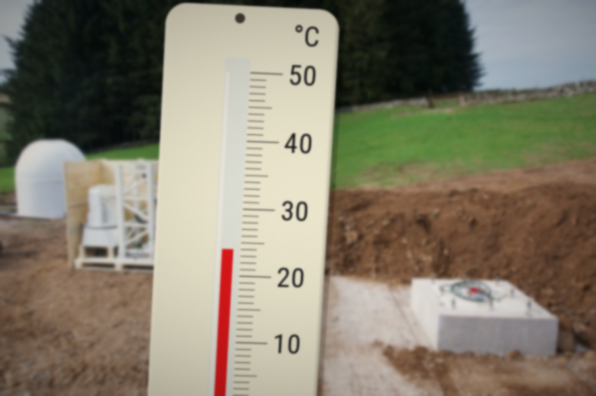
24
